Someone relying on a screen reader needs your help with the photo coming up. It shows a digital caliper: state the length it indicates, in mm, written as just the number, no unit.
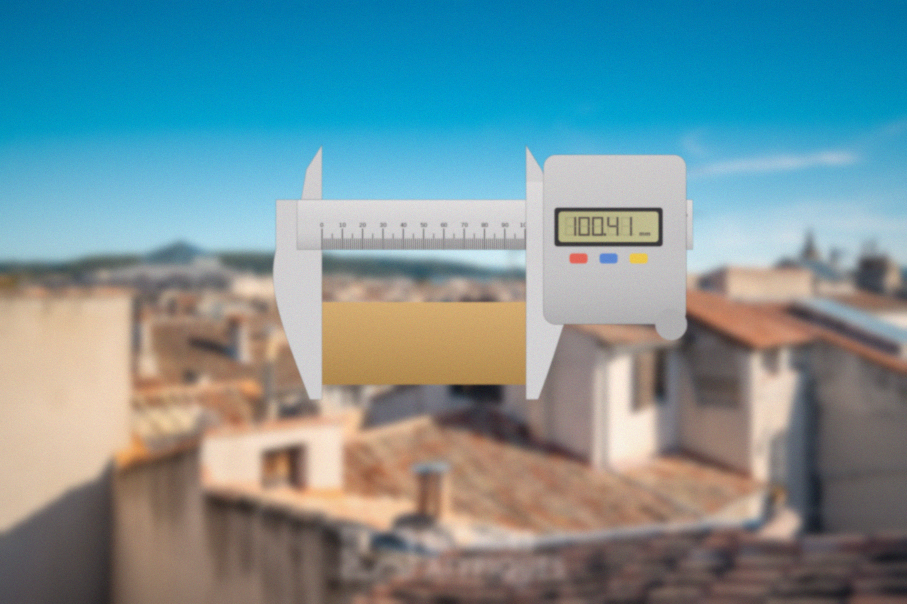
100.41
